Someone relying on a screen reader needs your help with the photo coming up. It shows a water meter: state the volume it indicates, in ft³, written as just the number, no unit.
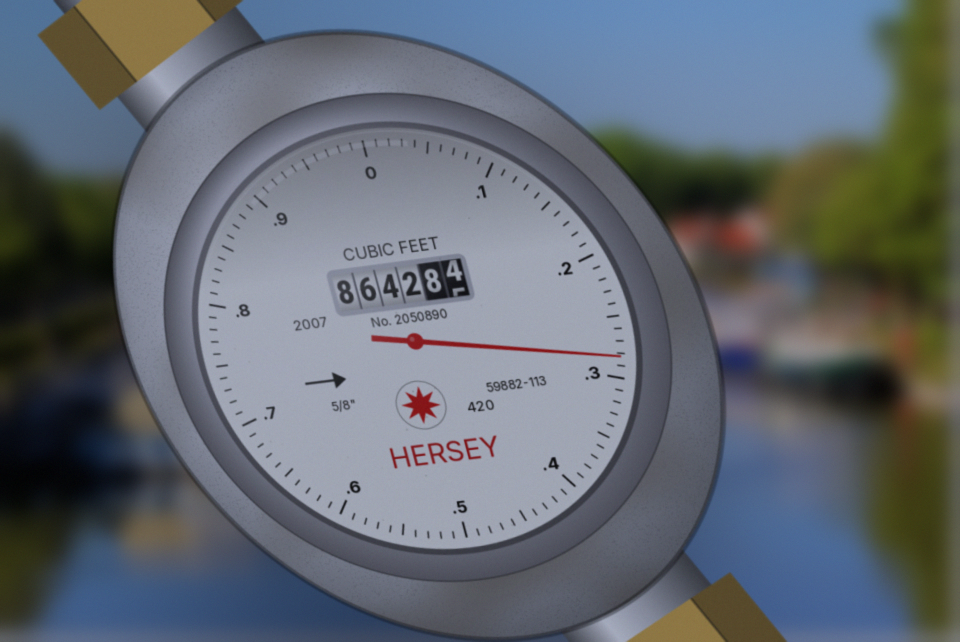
864284.28
